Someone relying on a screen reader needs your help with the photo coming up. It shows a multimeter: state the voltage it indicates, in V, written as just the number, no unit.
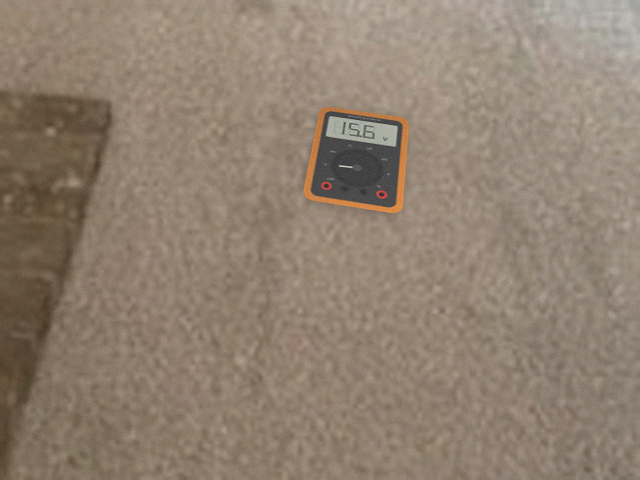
15.6
